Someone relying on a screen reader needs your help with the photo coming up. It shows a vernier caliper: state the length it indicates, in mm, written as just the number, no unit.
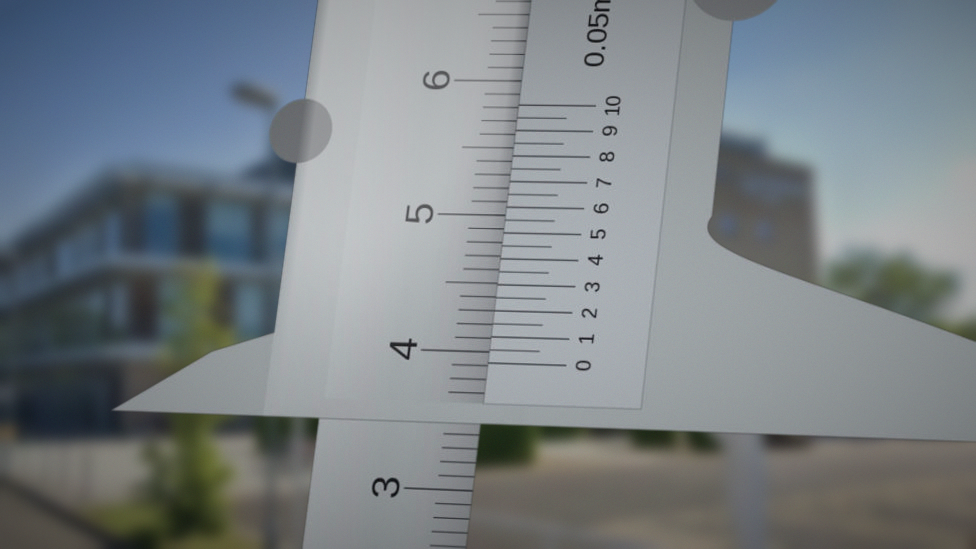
39.2
